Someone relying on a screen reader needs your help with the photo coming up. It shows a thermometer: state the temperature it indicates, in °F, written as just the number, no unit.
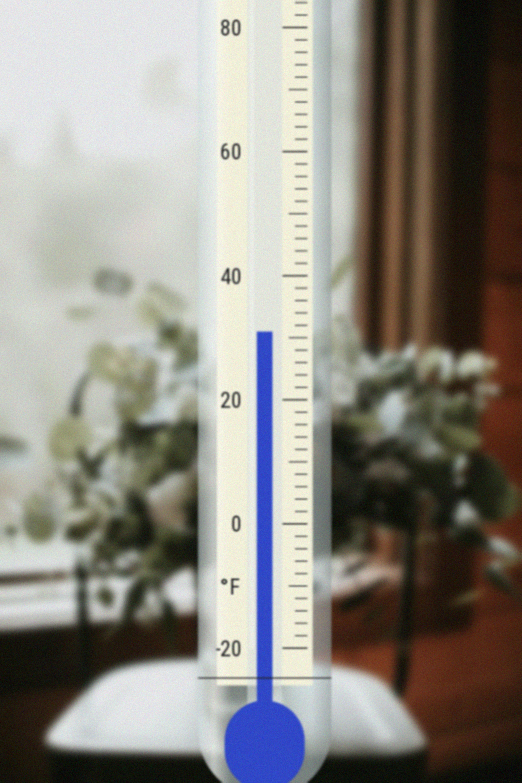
31
